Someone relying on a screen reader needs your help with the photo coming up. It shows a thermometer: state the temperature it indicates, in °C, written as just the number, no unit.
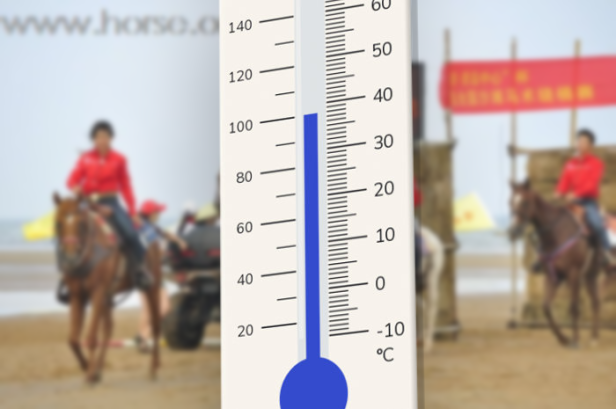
38
